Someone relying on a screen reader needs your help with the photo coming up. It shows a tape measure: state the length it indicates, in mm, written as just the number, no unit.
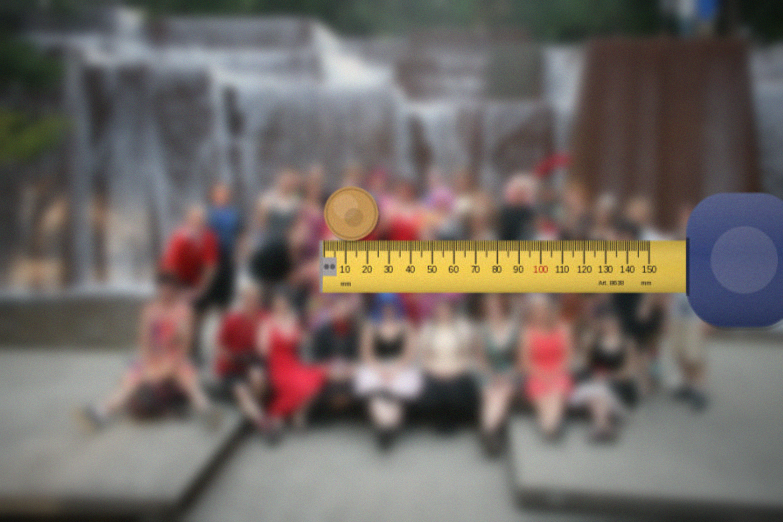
25
